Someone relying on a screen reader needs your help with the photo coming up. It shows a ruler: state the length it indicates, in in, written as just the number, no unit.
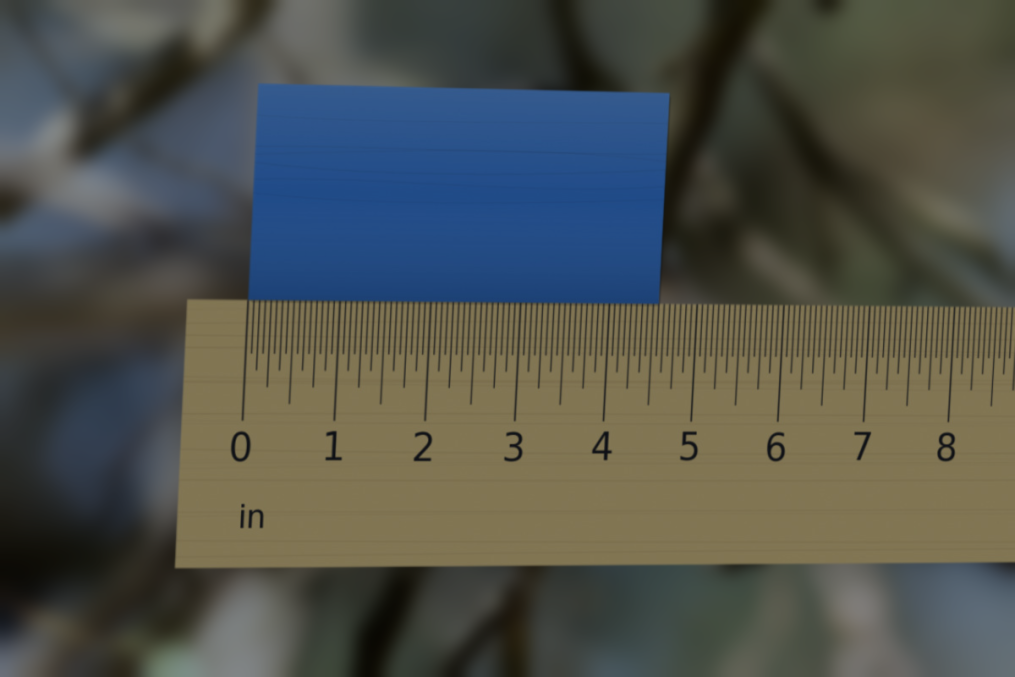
4.5625
